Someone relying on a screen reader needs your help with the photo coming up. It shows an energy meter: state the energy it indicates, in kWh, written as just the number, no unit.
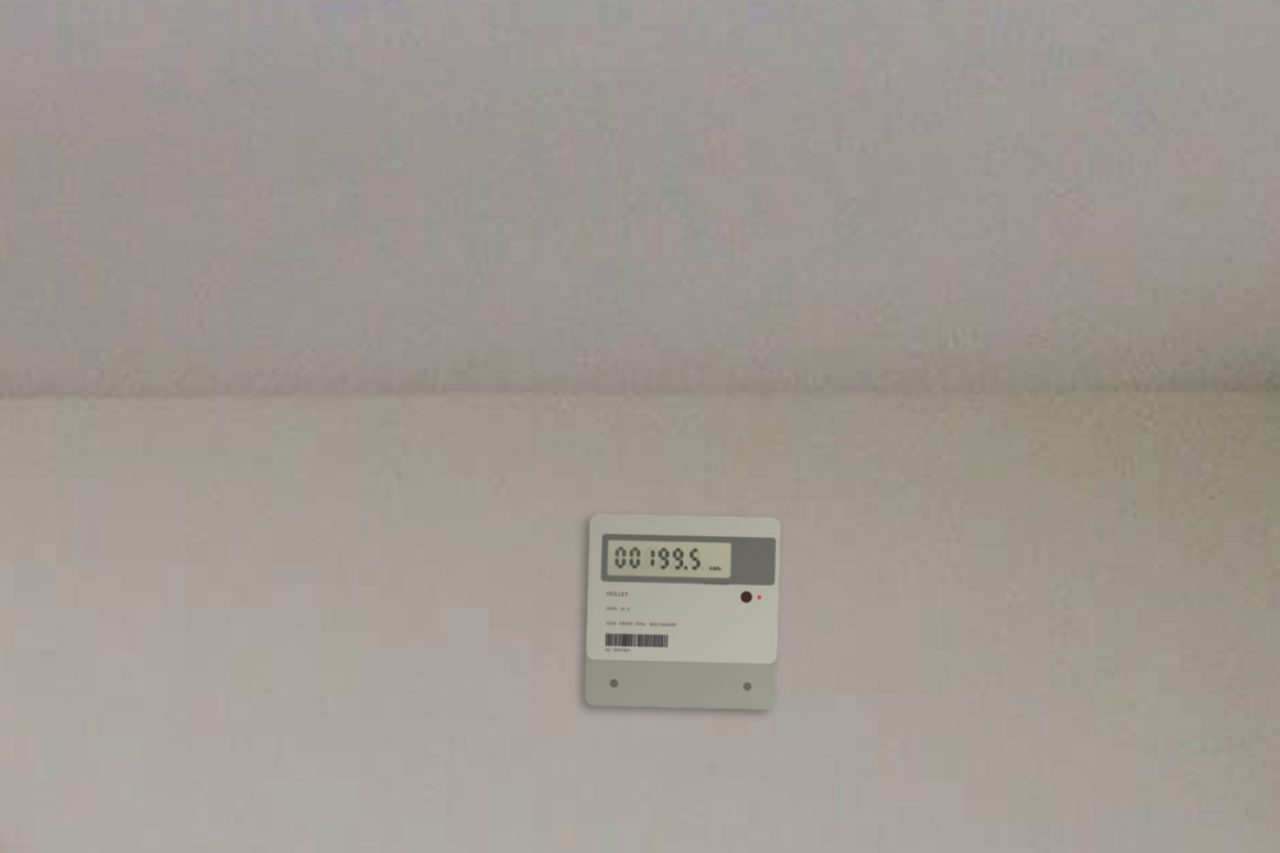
199.5
